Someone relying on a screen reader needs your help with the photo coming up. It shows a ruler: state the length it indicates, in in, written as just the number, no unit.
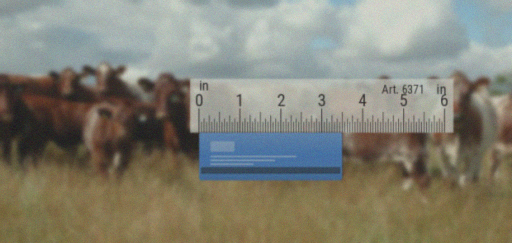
3.5
